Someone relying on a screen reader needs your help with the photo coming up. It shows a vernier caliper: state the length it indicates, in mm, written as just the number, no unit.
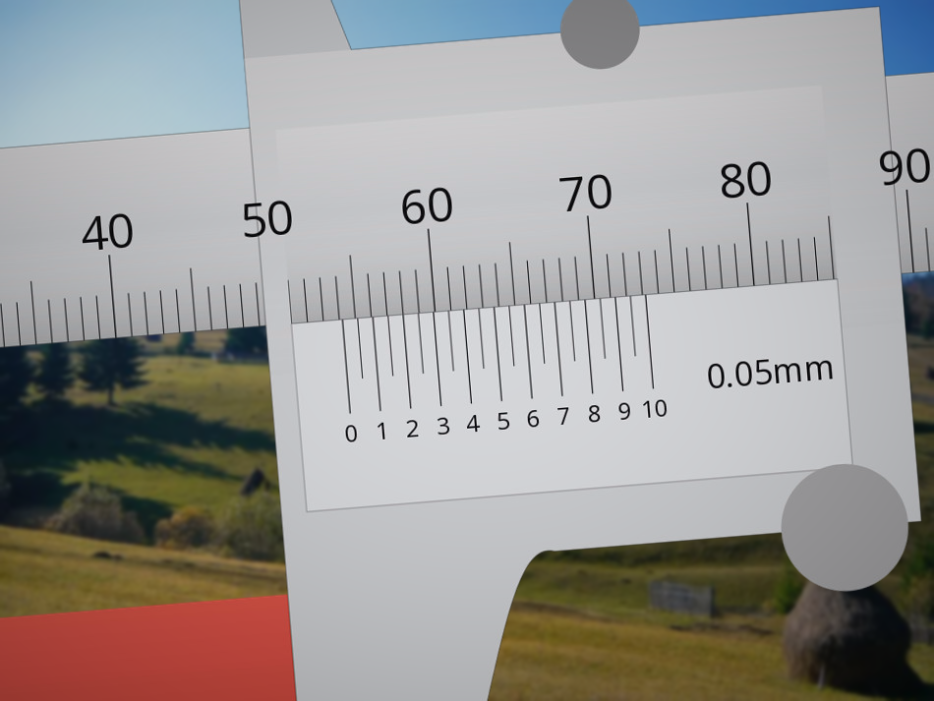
54.2
